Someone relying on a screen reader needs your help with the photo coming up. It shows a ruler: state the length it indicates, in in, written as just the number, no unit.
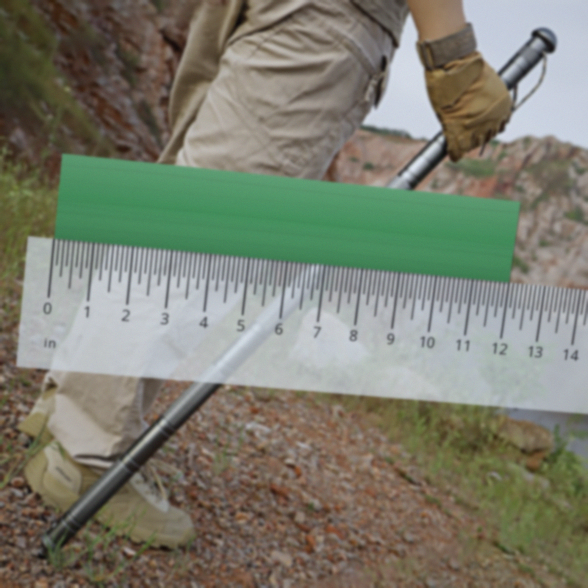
12
